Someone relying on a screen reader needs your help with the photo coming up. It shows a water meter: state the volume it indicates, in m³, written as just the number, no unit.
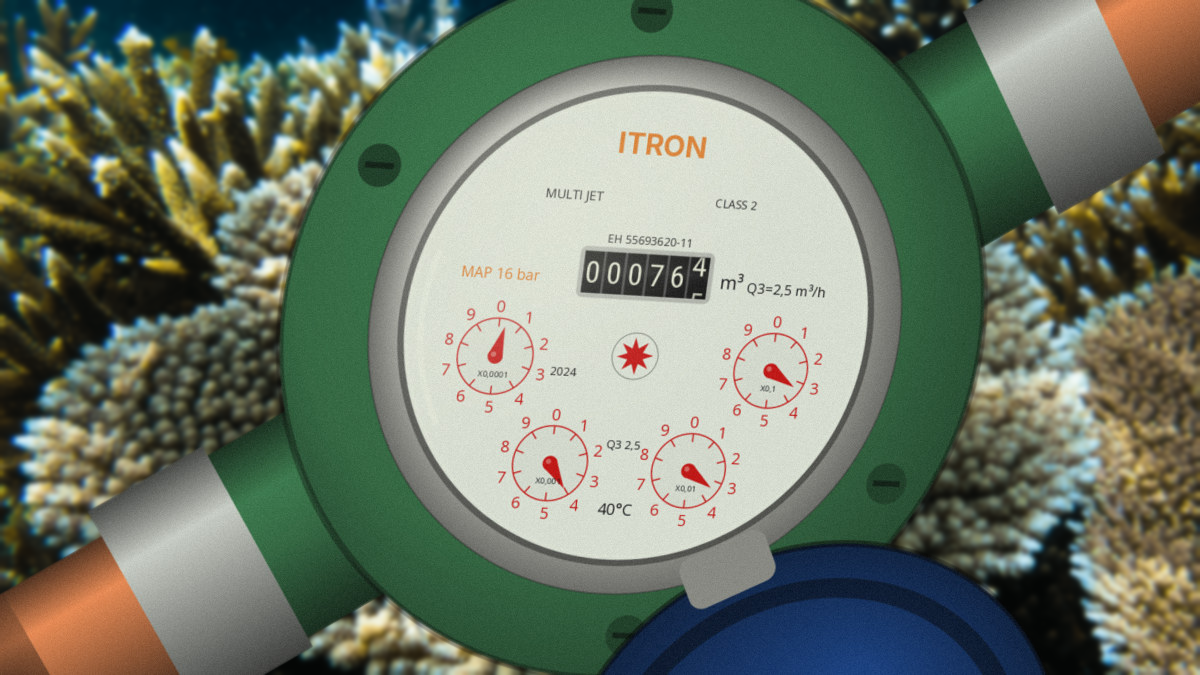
764.3340
